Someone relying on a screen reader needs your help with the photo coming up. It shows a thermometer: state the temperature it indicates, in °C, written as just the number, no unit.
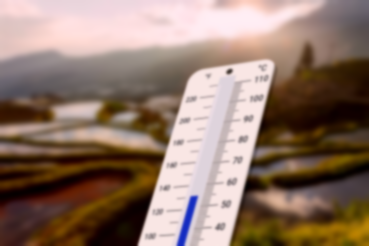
55
